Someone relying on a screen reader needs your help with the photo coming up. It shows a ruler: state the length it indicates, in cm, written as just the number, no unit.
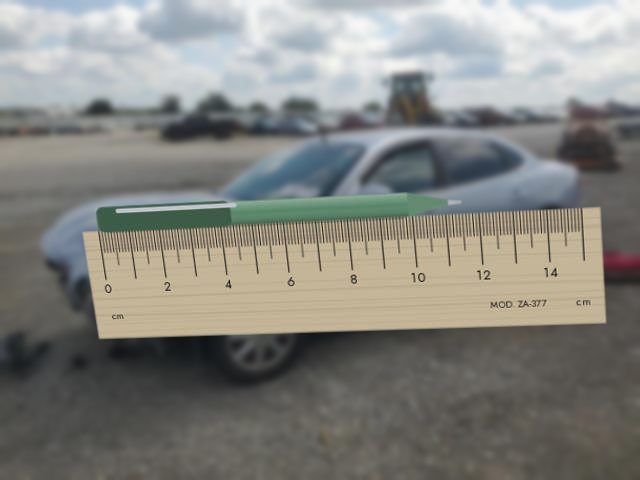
11.5
